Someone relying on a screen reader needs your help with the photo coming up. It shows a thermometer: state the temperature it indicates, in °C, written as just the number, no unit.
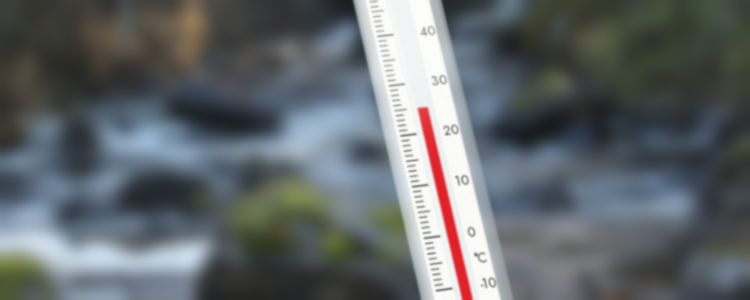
25
